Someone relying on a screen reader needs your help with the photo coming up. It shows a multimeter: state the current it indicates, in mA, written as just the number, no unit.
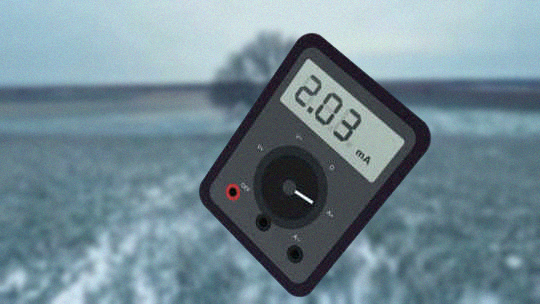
2.03
